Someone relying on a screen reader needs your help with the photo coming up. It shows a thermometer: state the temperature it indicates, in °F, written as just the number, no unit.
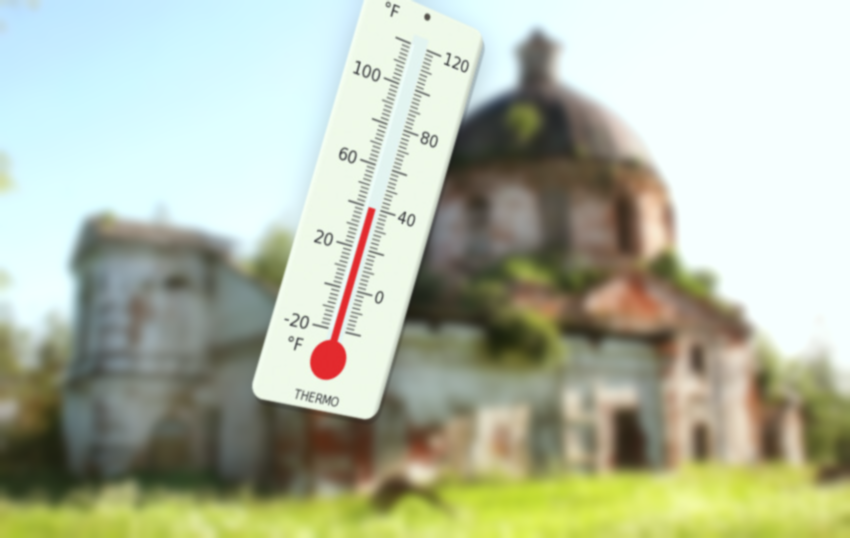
40
